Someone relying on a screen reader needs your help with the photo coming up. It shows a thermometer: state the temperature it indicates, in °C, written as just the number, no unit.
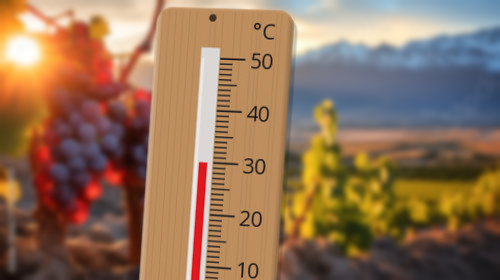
30
